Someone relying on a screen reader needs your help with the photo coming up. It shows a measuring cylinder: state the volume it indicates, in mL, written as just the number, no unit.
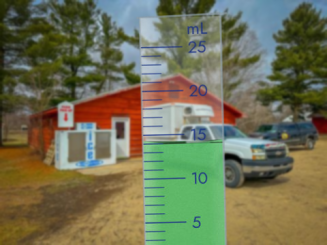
14
